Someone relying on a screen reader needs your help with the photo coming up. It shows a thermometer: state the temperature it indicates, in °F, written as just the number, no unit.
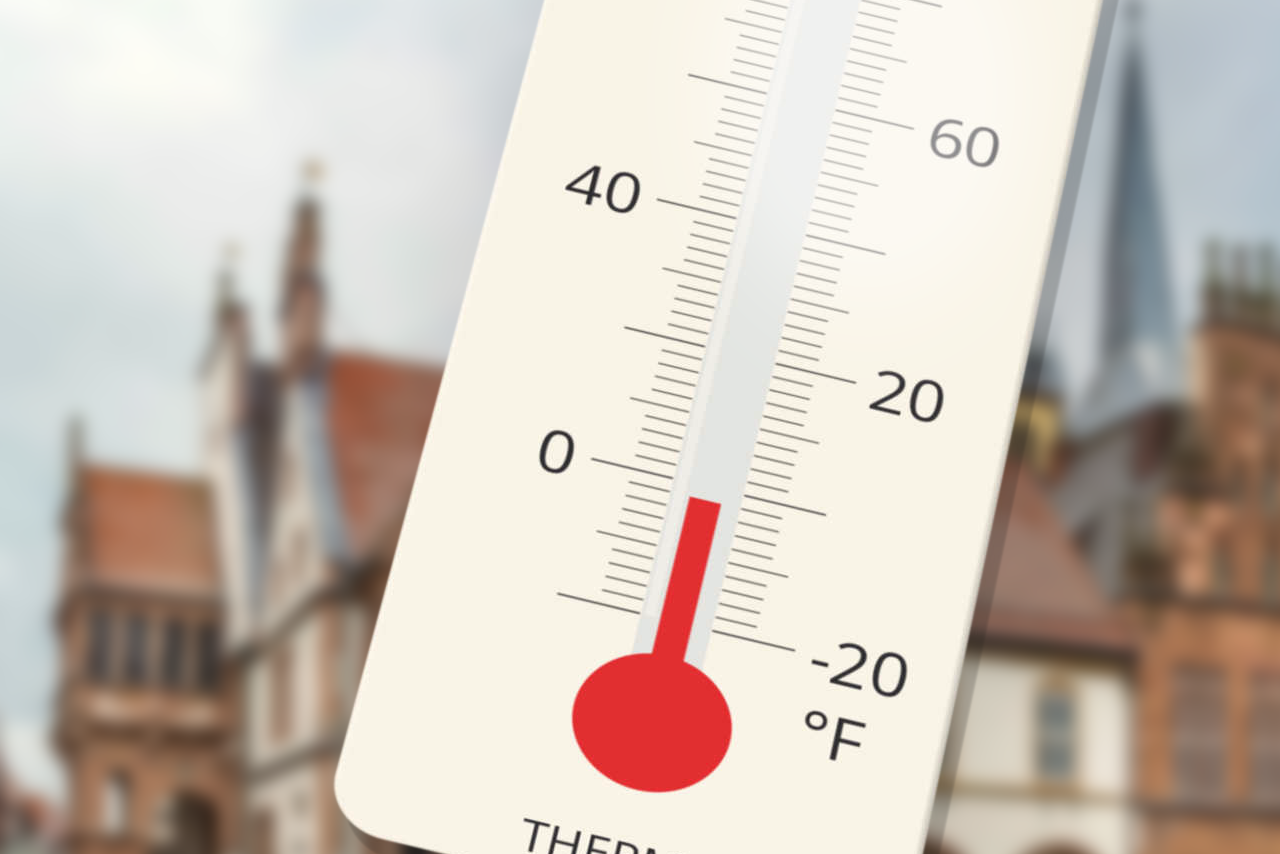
-2
